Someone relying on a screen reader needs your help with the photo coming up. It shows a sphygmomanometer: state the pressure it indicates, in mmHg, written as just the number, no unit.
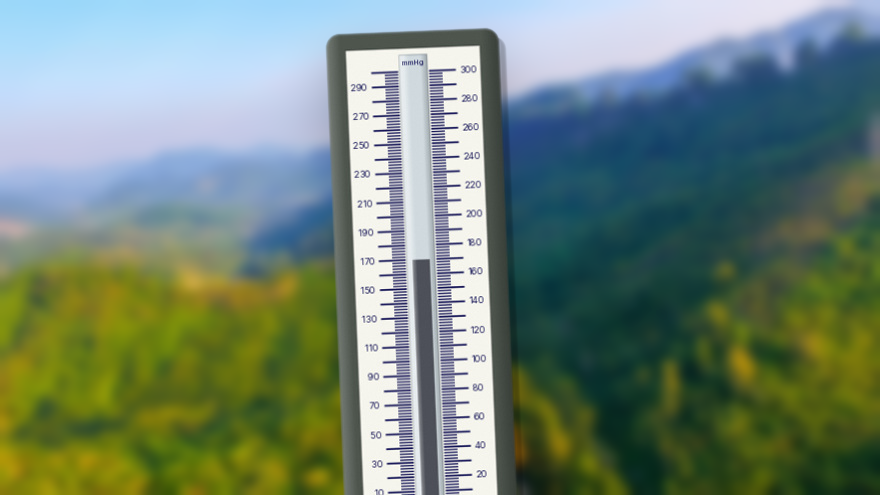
170
